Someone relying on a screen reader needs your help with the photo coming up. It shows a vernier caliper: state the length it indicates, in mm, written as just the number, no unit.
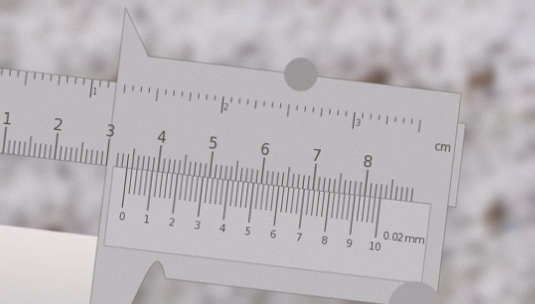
34.0
